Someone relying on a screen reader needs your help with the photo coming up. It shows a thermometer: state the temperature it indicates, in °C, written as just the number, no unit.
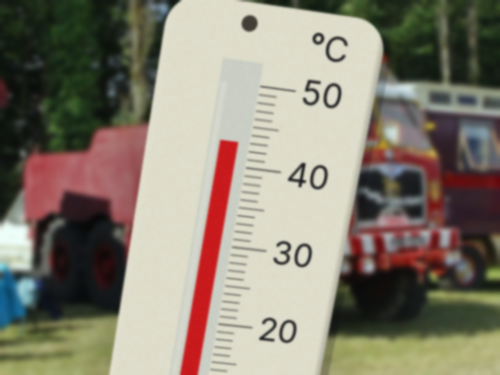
43
